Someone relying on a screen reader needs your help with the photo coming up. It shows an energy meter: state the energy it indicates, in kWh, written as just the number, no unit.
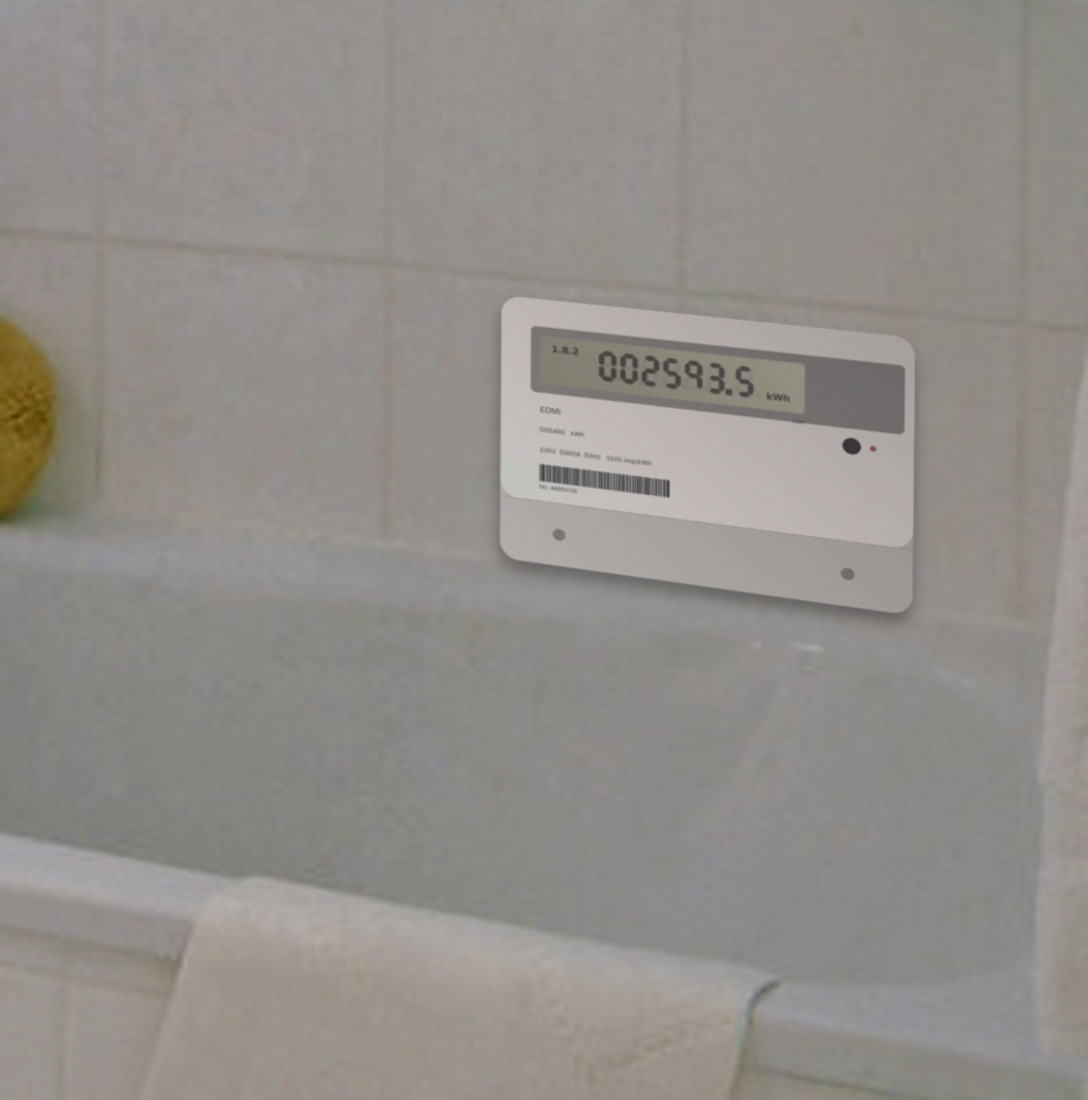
2593.5
